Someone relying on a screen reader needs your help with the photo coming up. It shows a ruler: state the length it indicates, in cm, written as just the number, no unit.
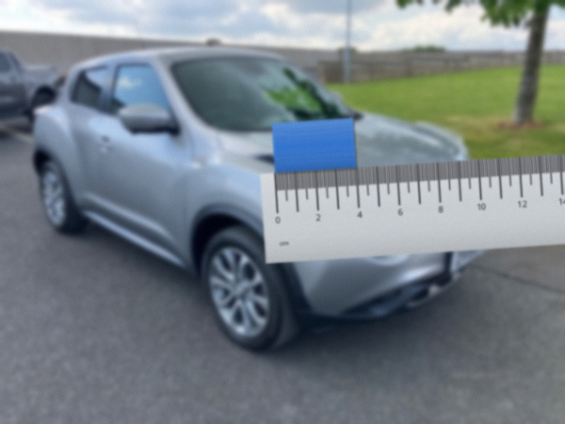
4
